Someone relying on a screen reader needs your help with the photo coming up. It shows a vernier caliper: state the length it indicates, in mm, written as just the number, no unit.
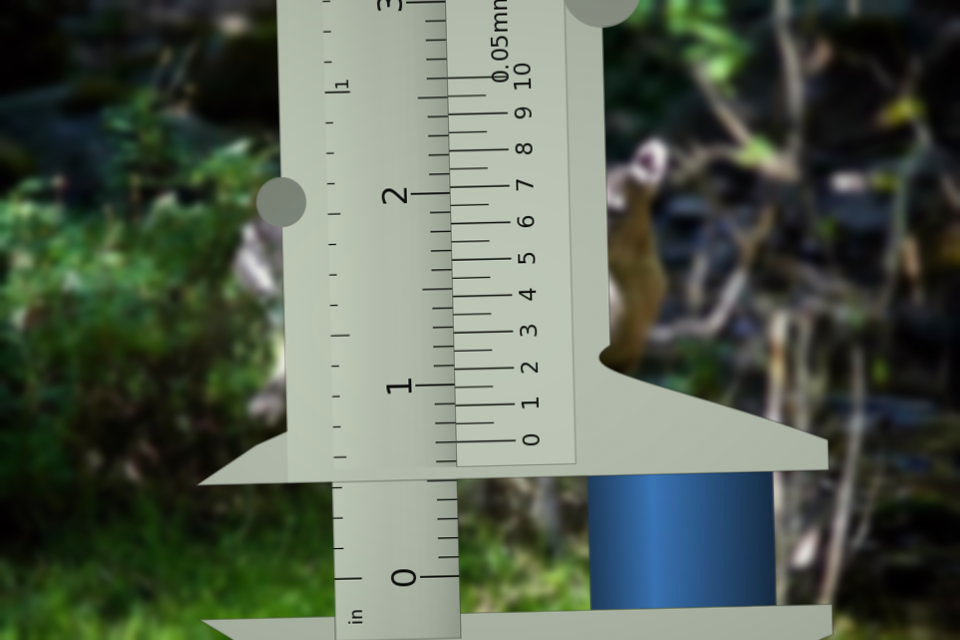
7.0
